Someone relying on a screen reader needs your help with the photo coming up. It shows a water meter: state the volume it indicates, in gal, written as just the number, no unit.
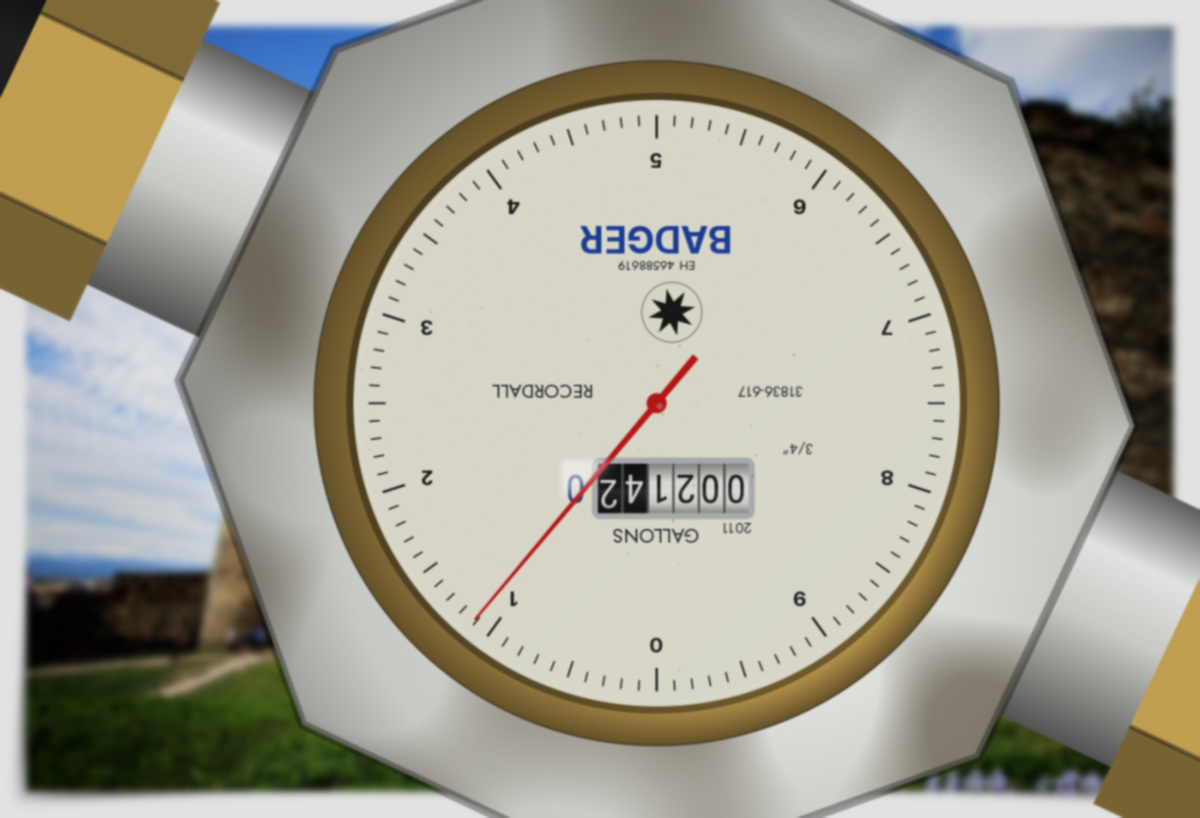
21421.1
